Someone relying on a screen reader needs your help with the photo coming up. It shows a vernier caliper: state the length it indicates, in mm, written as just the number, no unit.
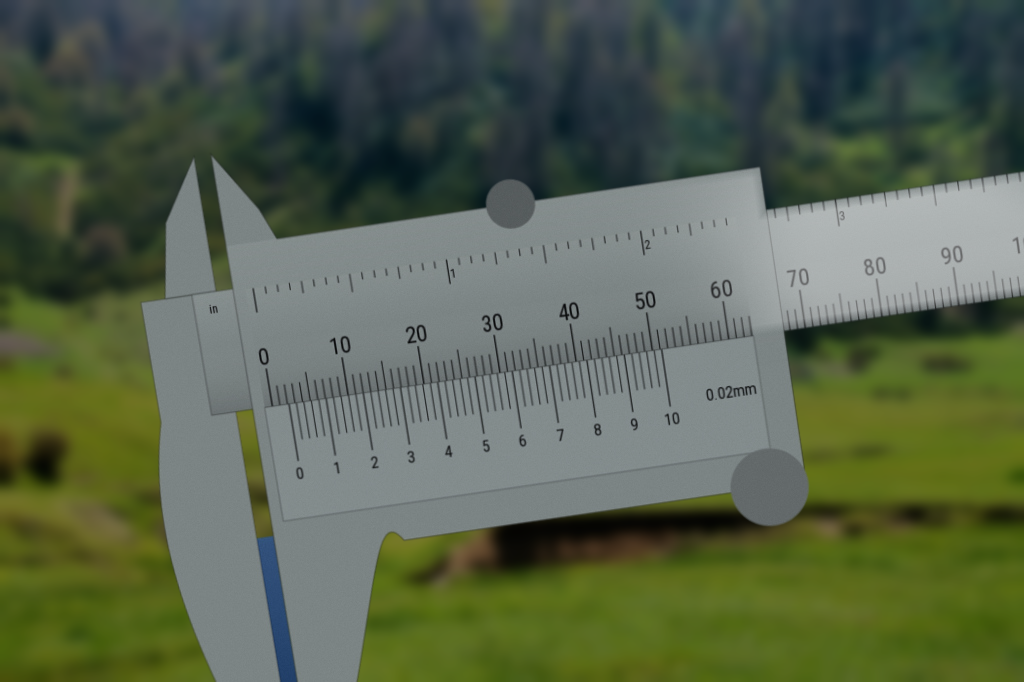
2.2
